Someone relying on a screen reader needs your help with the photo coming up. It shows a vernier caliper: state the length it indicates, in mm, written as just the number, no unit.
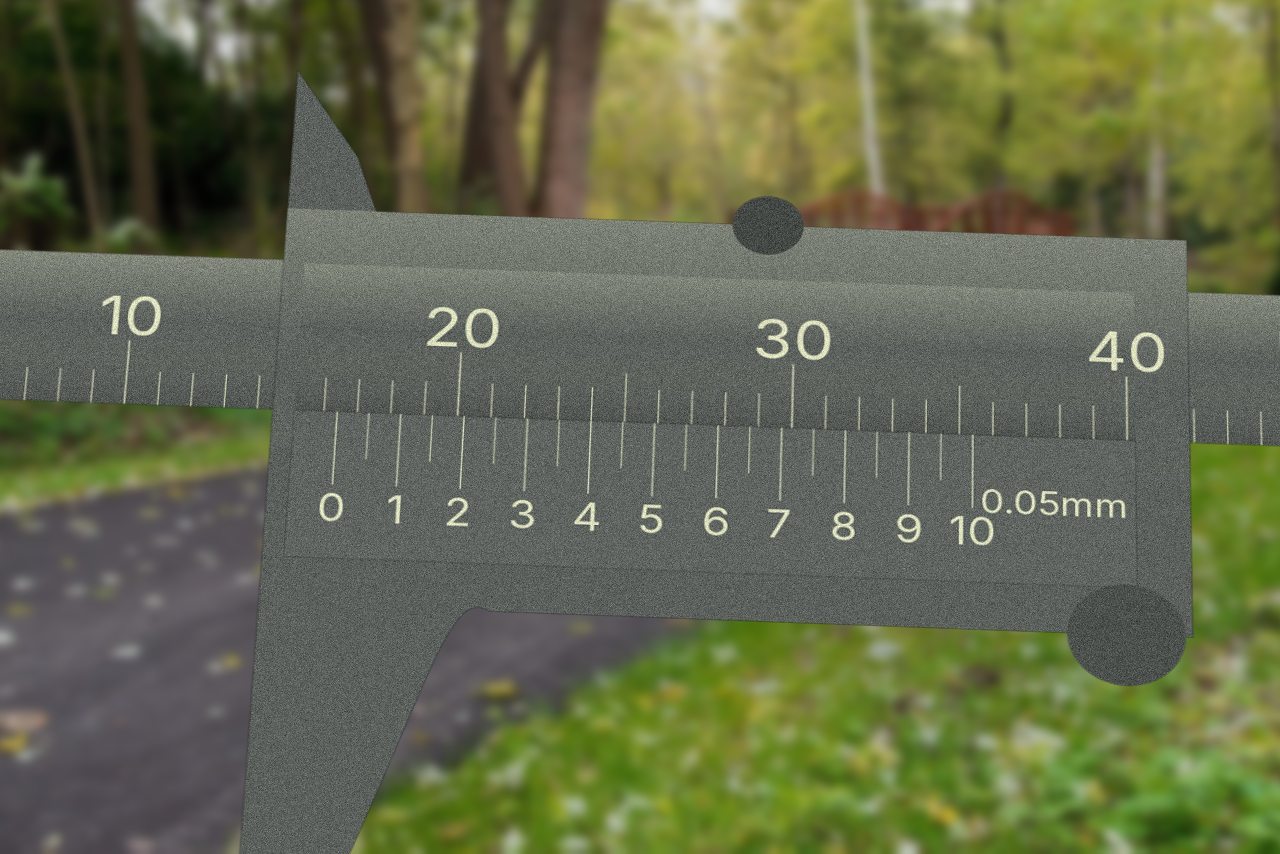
16.40
